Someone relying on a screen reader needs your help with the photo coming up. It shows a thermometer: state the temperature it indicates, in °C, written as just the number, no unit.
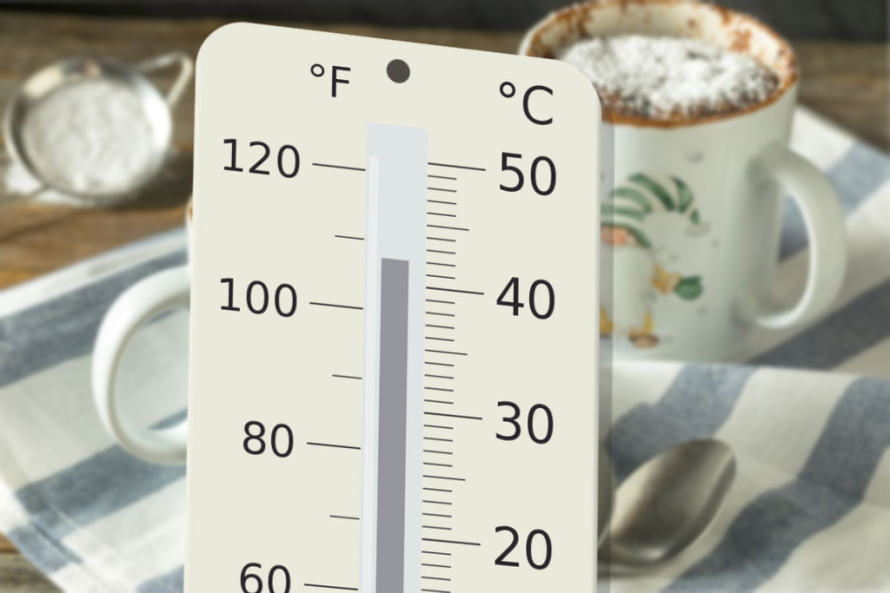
42
